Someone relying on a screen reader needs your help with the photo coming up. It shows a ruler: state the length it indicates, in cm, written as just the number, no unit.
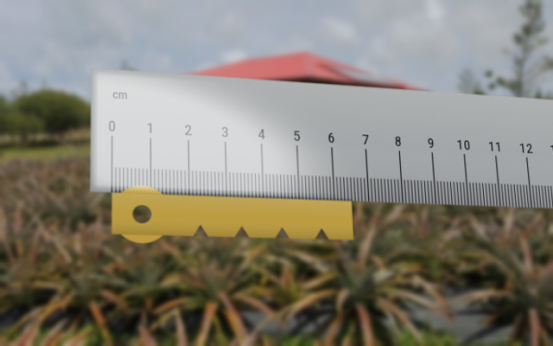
6.5
